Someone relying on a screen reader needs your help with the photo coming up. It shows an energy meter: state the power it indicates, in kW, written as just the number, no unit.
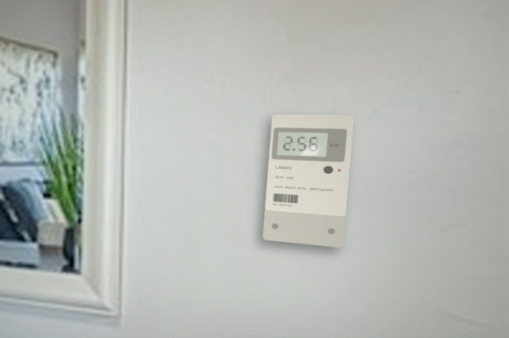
2.56
